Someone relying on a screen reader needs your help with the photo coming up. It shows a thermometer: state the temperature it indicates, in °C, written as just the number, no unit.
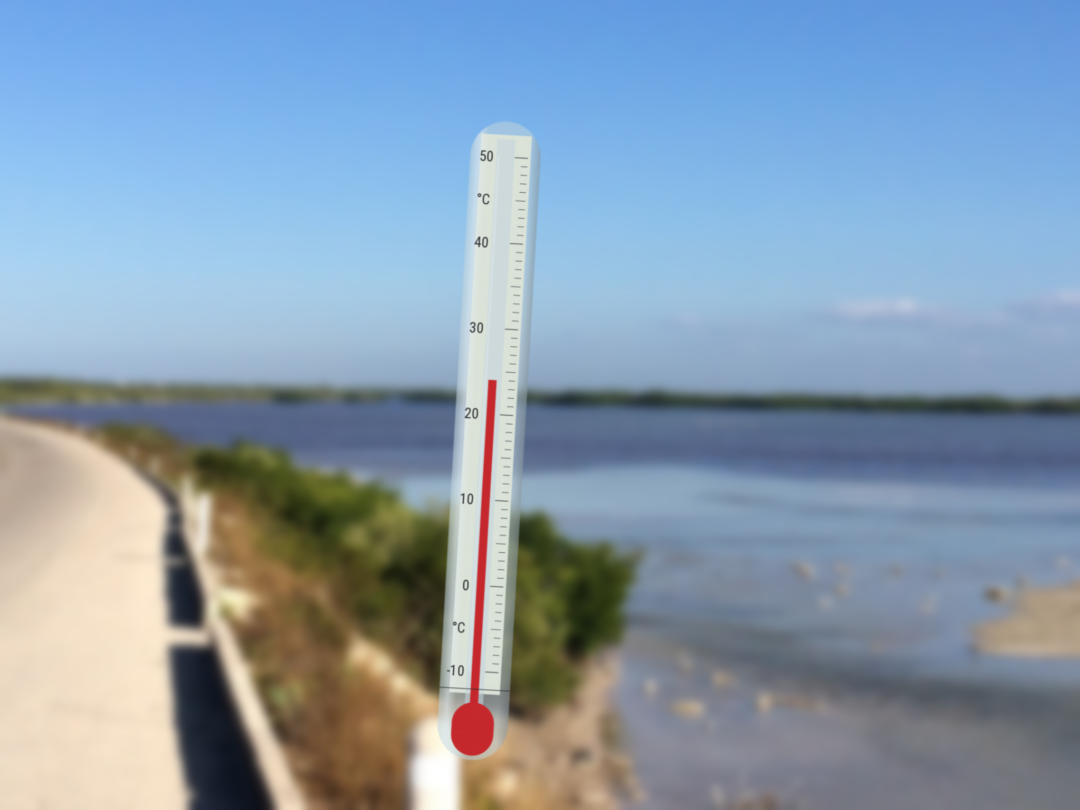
24
